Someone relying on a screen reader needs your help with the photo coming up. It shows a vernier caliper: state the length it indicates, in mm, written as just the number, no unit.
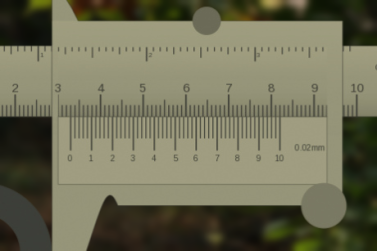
33.0
